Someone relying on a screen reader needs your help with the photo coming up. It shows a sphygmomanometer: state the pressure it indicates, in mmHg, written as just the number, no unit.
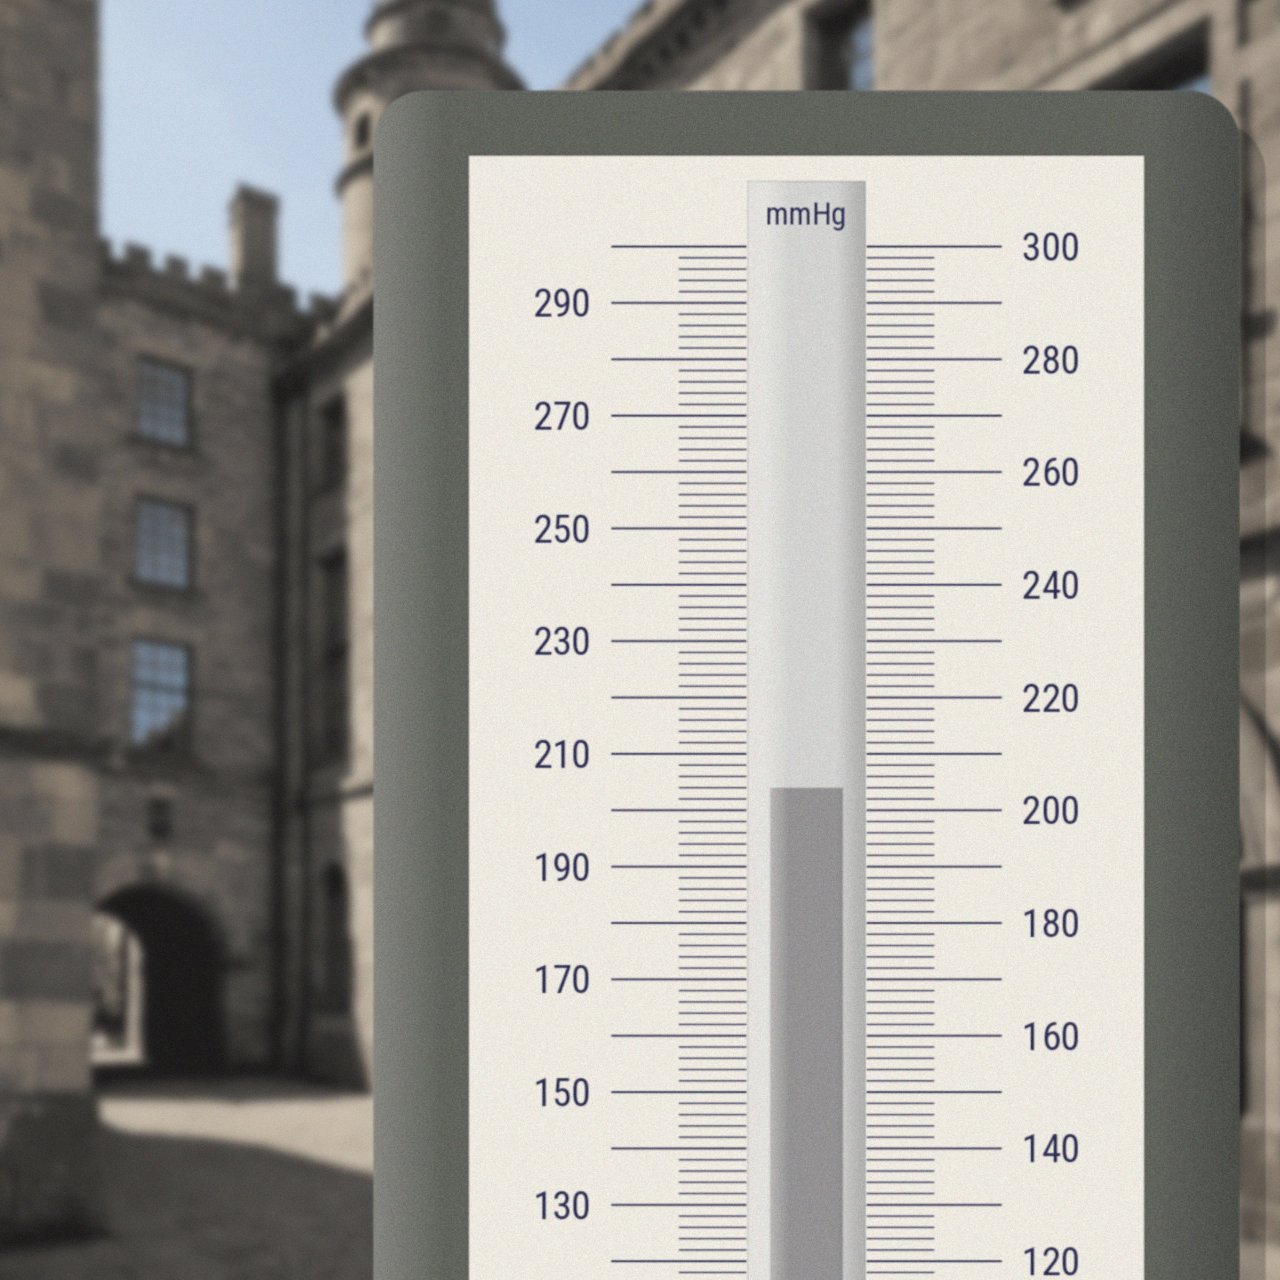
204
